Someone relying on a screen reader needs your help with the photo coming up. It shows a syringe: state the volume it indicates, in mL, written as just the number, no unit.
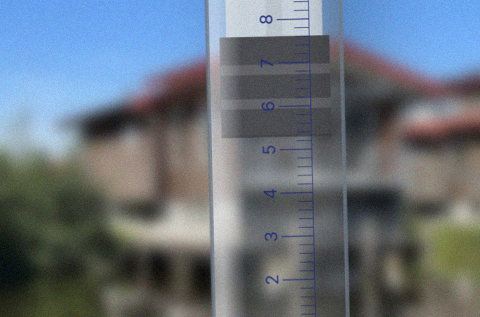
5.3
